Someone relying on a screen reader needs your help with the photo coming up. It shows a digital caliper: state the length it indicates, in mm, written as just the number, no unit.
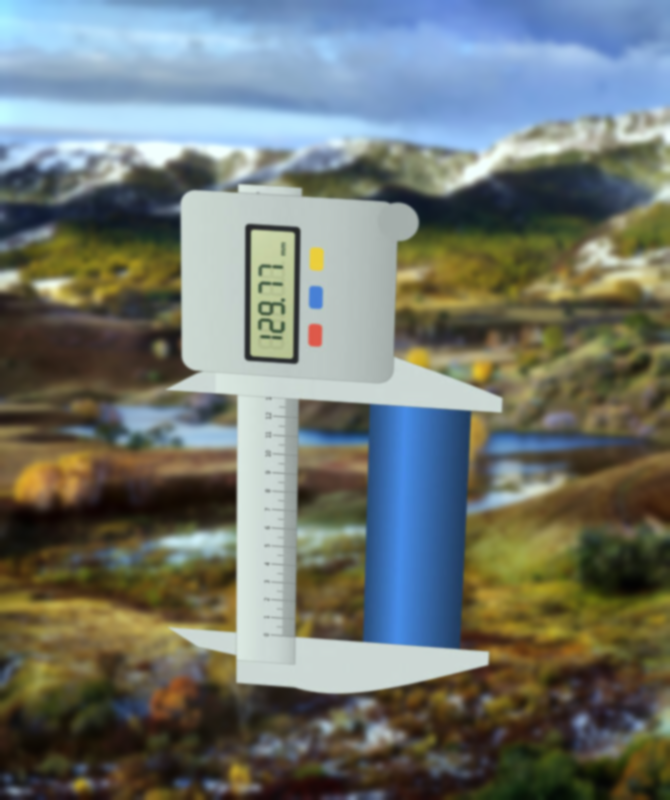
129.77
